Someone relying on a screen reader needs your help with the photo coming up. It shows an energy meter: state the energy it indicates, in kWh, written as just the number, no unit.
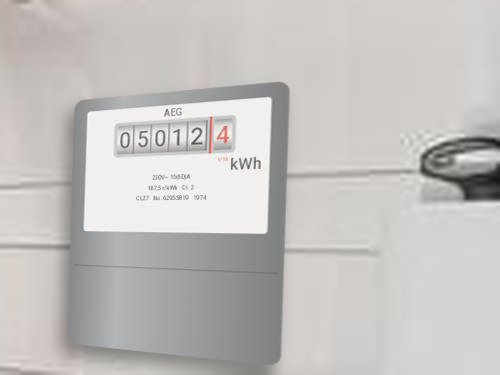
5012.4
